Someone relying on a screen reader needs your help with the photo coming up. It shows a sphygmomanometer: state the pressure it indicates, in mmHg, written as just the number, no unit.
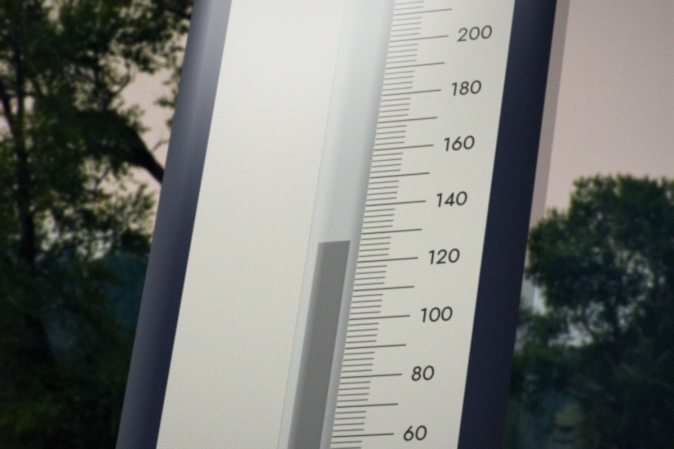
128
